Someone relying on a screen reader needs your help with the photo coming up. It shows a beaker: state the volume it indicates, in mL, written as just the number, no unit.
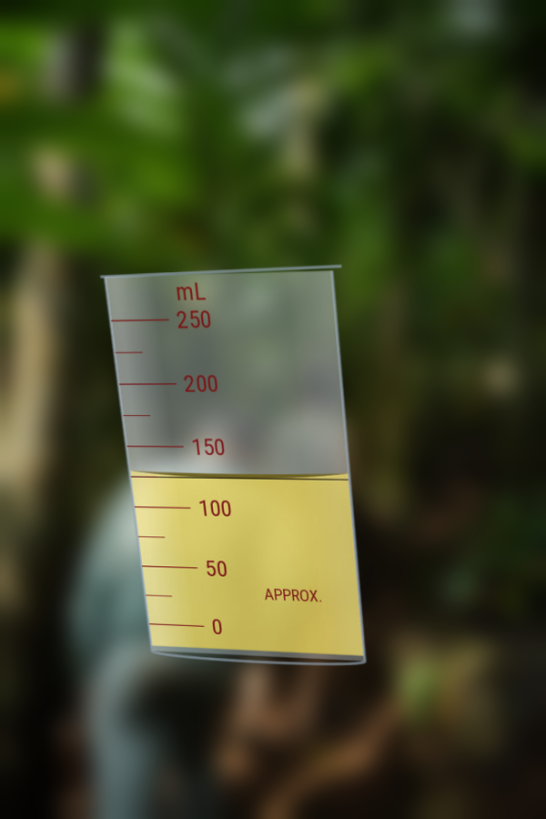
125
